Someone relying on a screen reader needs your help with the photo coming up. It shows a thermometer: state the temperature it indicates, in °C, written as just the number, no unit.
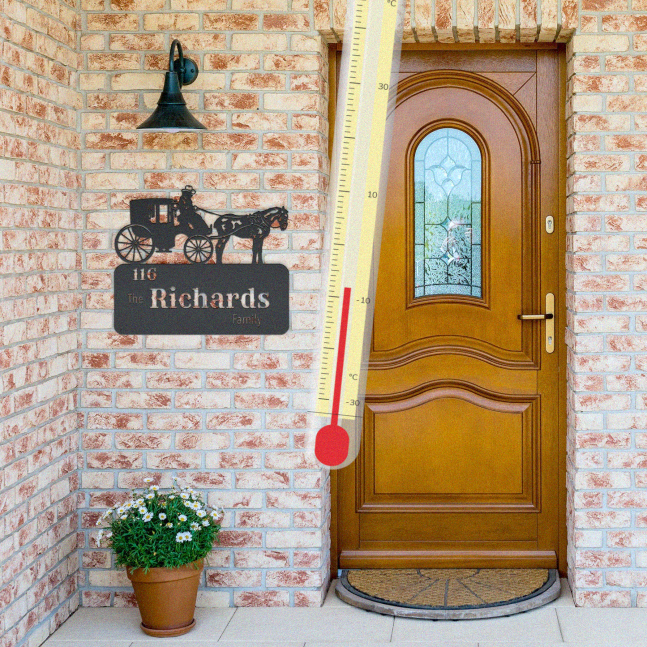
-8
